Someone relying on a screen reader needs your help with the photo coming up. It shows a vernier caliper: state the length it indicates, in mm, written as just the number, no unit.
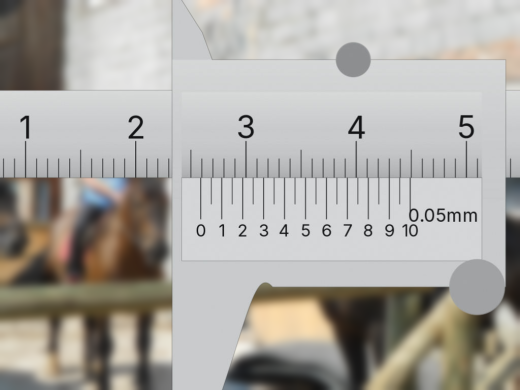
25.9
